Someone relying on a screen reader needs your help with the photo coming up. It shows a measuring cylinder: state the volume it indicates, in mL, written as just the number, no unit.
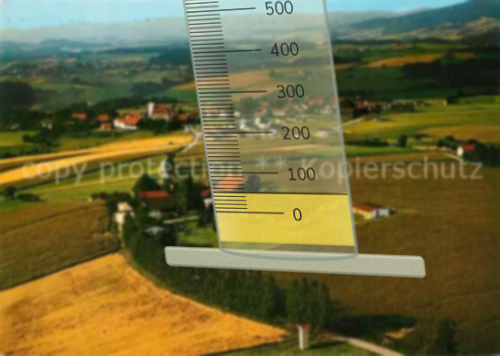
50
